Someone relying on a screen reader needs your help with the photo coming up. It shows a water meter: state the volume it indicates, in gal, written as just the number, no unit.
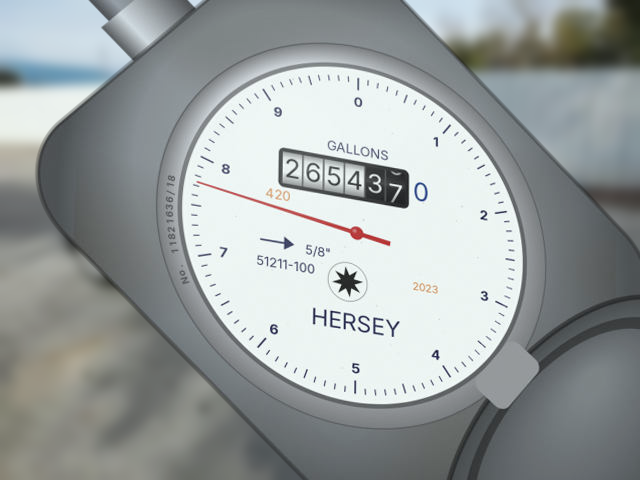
2654367.7
